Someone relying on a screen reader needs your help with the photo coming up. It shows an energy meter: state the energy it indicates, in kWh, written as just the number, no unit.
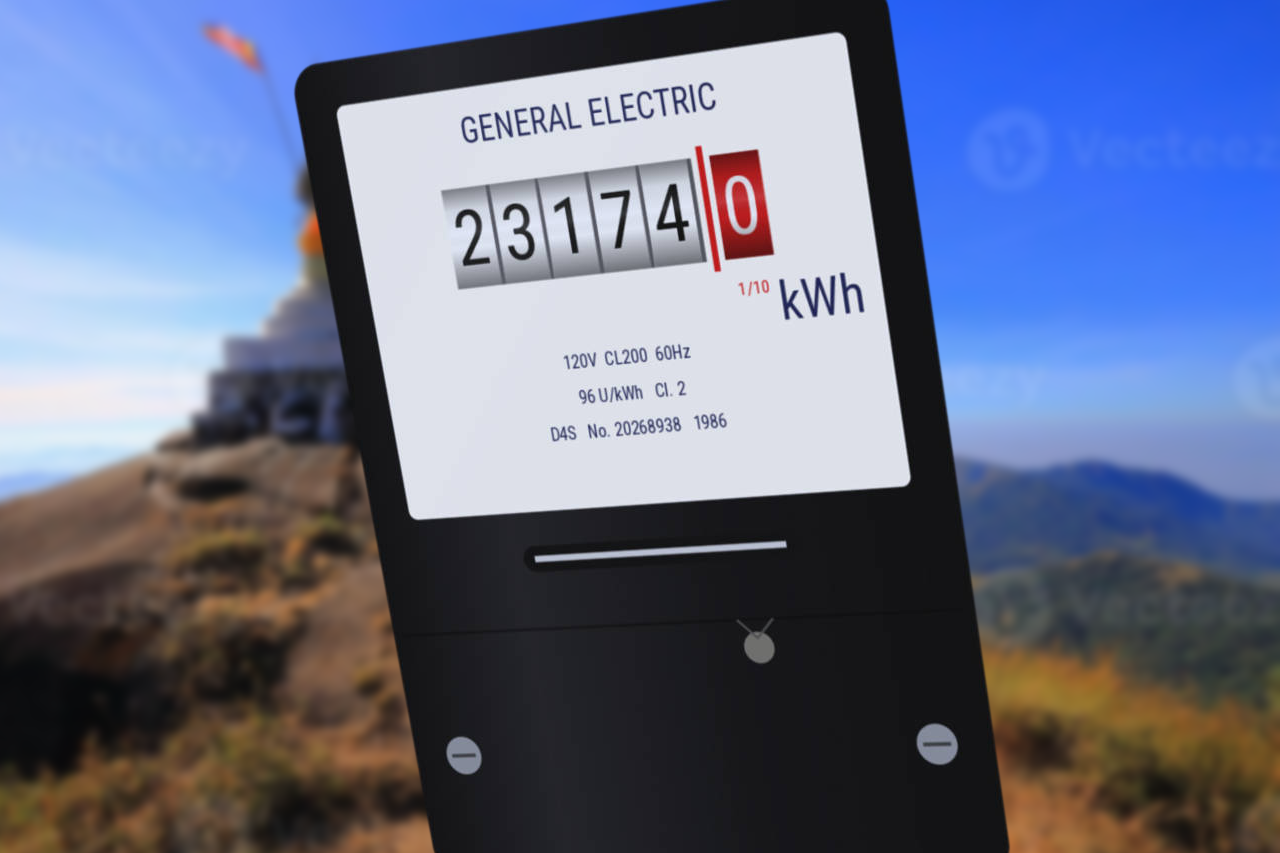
23174.0
